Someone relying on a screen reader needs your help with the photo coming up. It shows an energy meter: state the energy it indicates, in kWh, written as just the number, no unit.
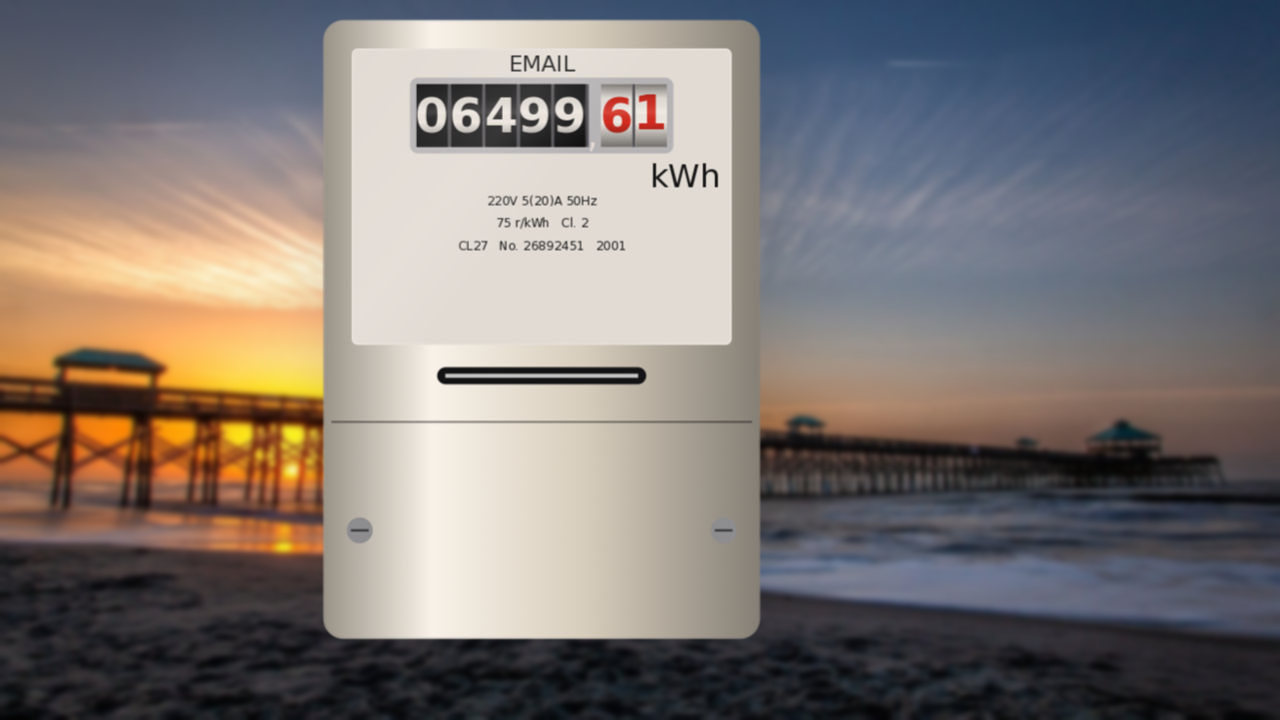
6499.61
